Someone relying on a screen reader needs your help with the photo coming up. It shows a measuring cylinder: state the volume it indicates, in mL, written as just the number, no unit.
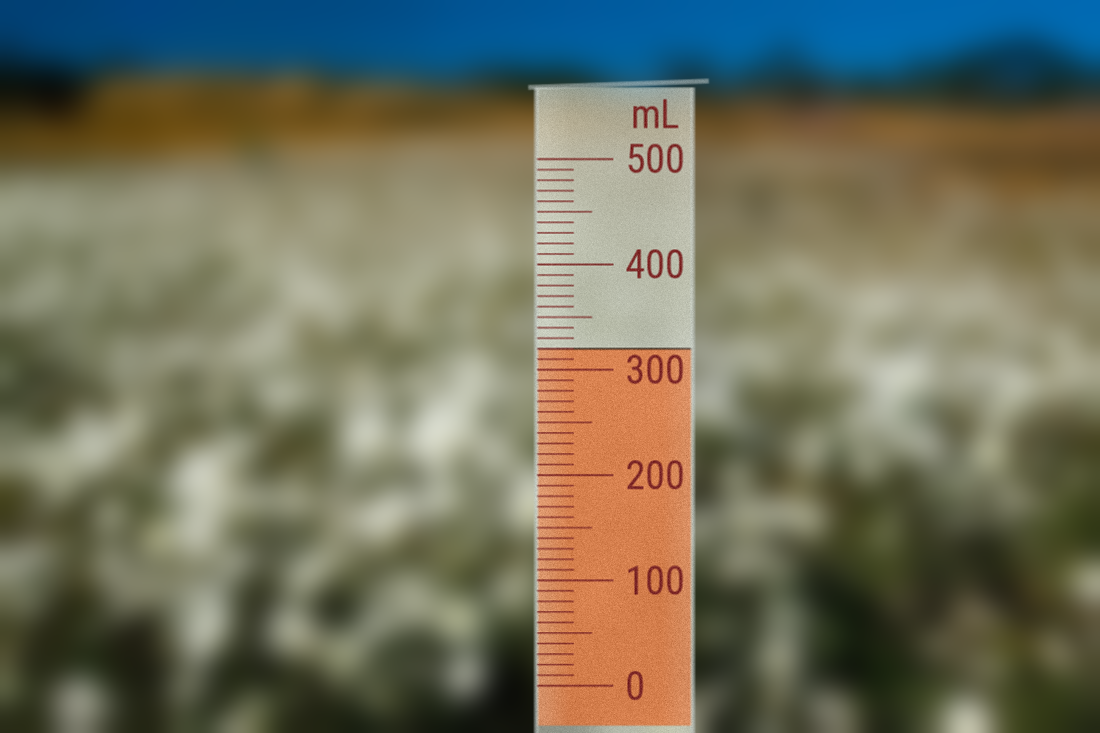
320
